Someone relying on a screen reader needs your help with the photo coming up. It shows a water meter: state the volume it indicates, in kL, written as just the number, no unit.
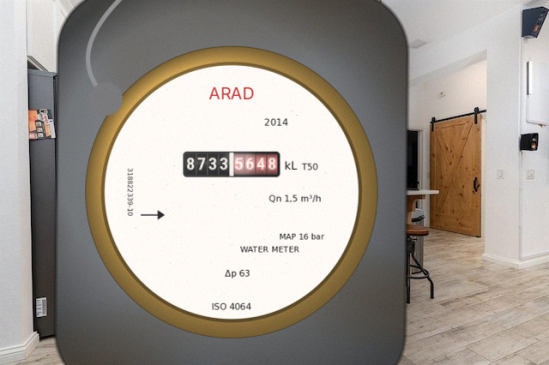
8733.5648
